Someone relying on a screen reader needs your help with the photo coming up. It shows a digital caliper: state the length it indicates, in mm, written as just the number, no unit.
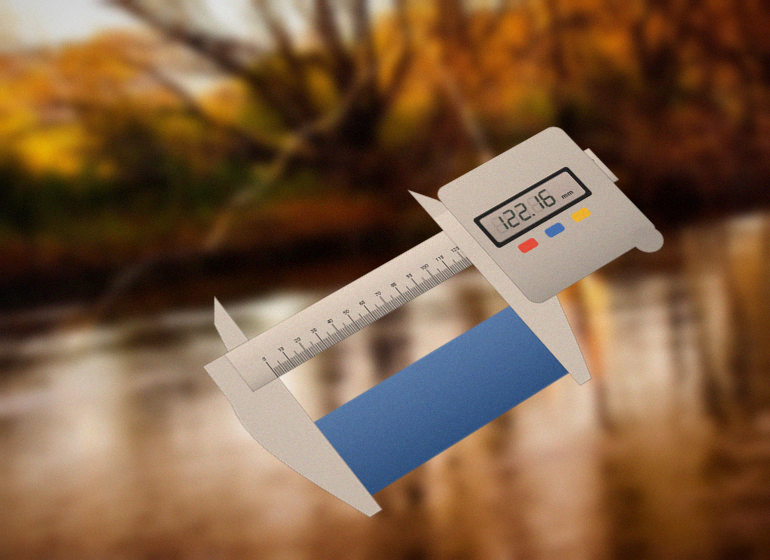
122.16
